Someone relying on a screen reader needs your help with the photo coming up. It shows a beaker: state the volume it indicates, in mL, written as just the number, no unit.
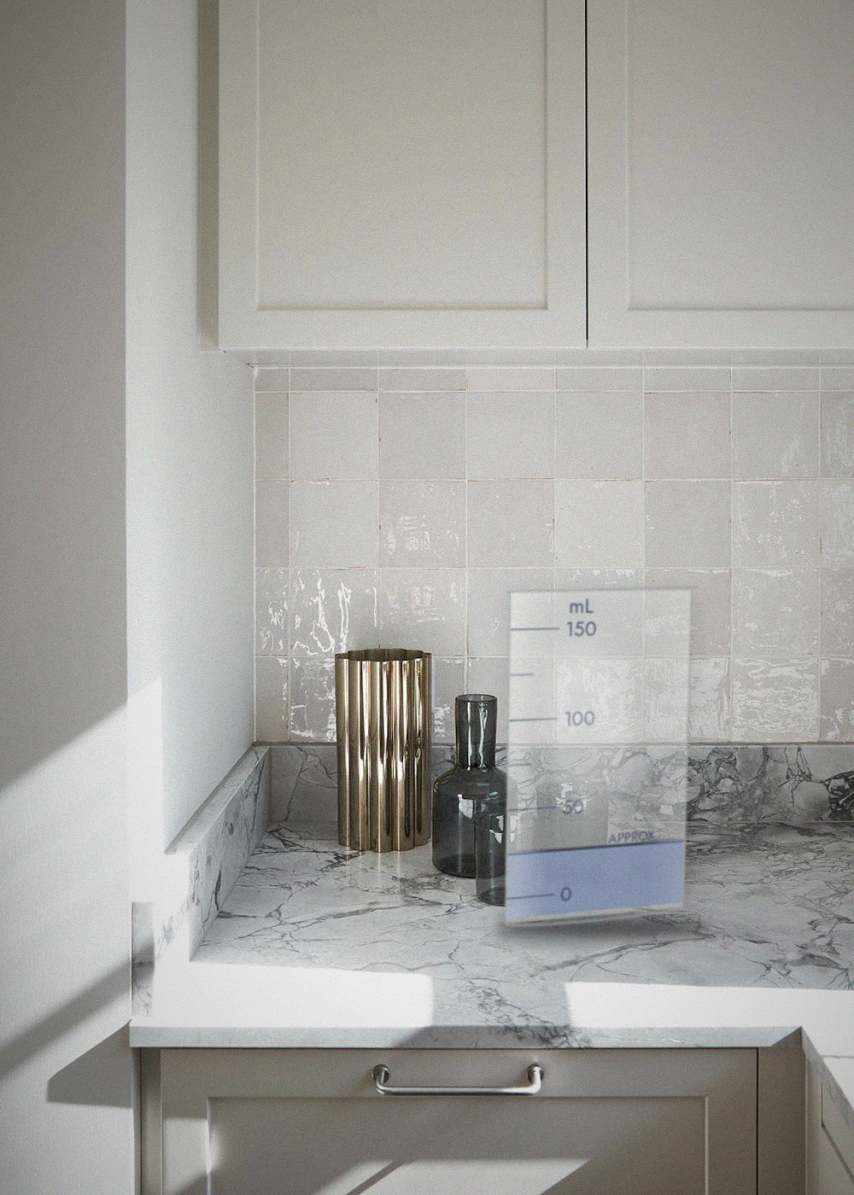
25
